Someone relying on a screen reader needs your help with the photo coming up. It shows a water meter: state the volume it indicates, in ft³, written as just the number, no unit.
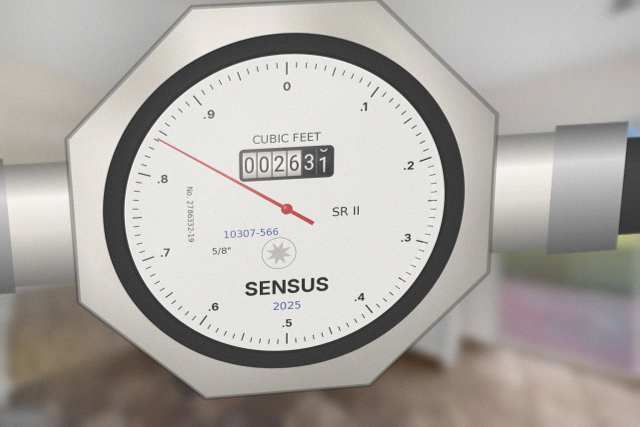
2630.84
